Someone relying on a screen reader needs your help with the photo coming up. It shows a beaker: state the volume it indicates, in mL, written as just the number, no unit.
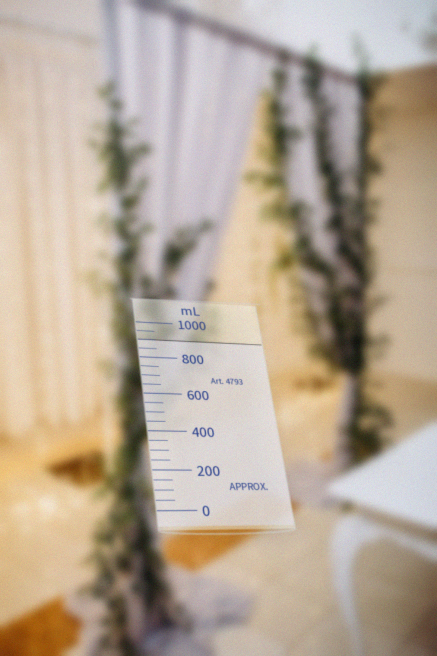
900
